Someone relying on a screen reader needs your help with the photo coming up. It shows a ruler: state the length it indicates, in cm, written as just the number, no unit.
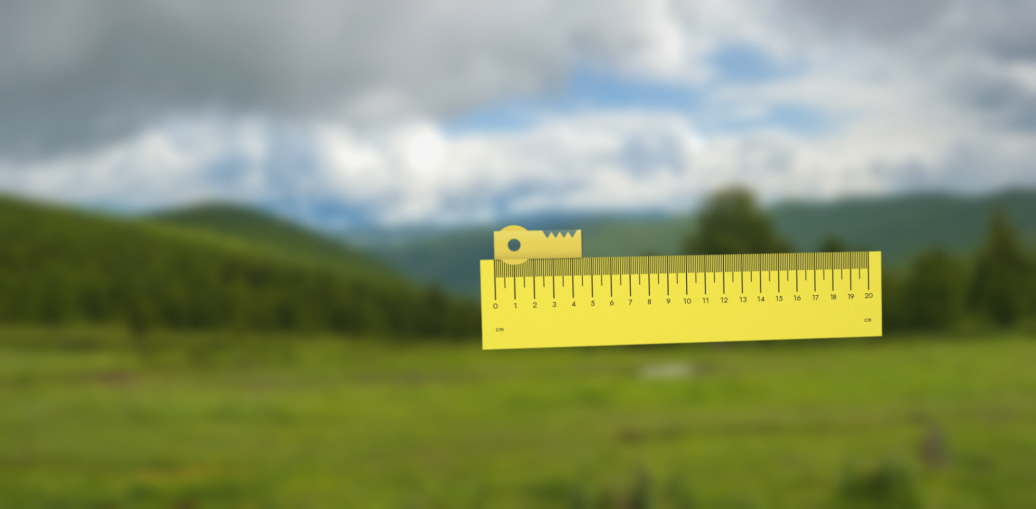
4.5
